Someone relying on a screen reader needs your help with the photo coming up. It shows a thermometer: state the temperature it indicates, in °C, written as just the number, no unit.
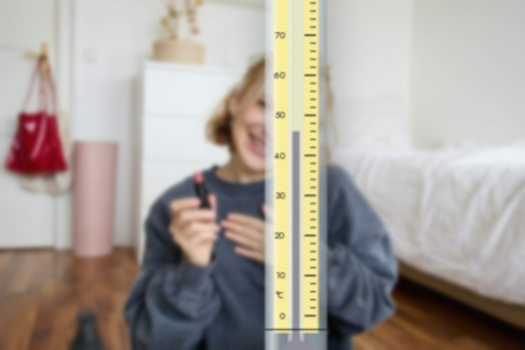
46
